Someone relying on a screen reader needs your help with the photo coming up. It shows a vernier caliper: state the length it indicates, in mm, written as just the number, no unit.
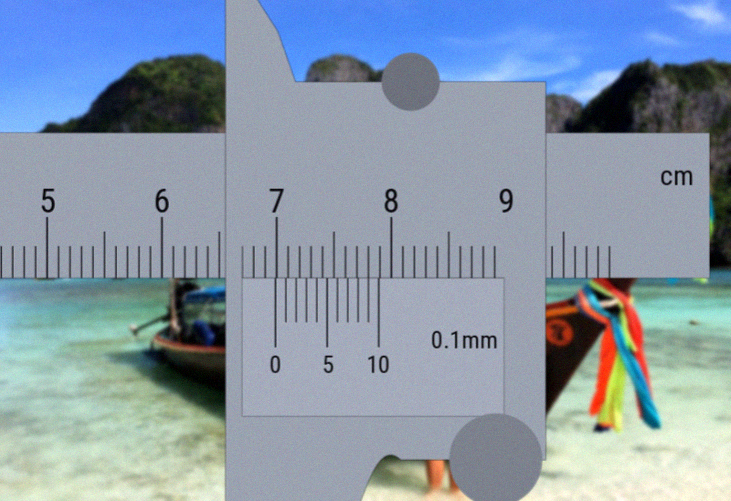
69.9
